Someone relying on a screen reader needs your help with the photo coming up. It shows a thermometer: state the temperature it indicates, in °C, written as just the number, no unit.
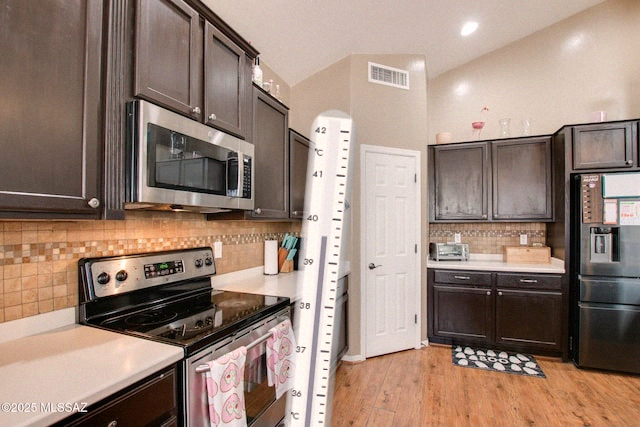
39.6
